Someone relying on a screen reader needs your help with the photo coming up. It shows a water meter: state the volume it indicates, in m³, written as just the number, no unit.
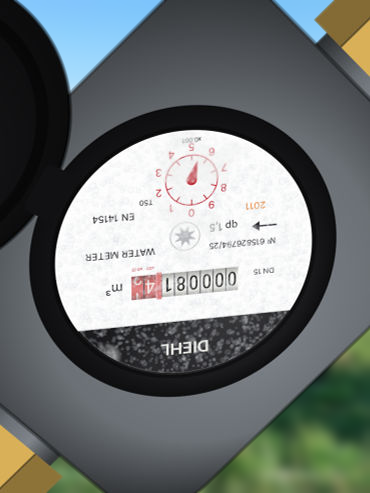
81.415
